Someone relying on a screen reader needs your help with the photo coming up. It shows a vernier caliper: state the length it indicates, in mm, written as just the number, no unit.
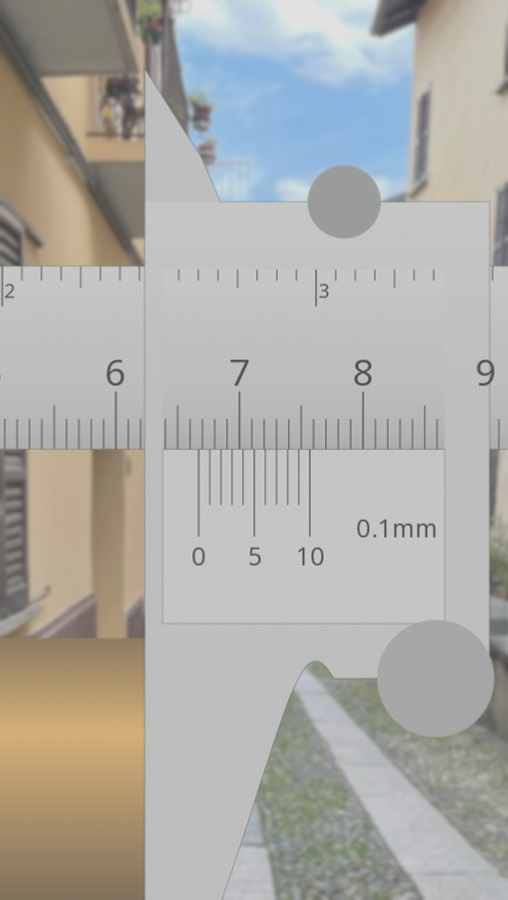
66.7
